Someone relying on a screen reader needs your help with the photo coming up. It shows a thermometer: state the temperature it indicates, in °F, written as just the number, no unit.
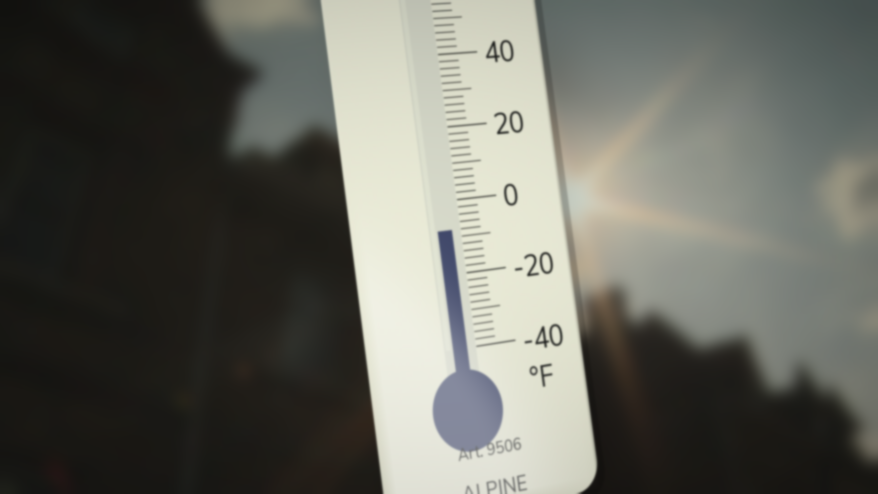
-8
